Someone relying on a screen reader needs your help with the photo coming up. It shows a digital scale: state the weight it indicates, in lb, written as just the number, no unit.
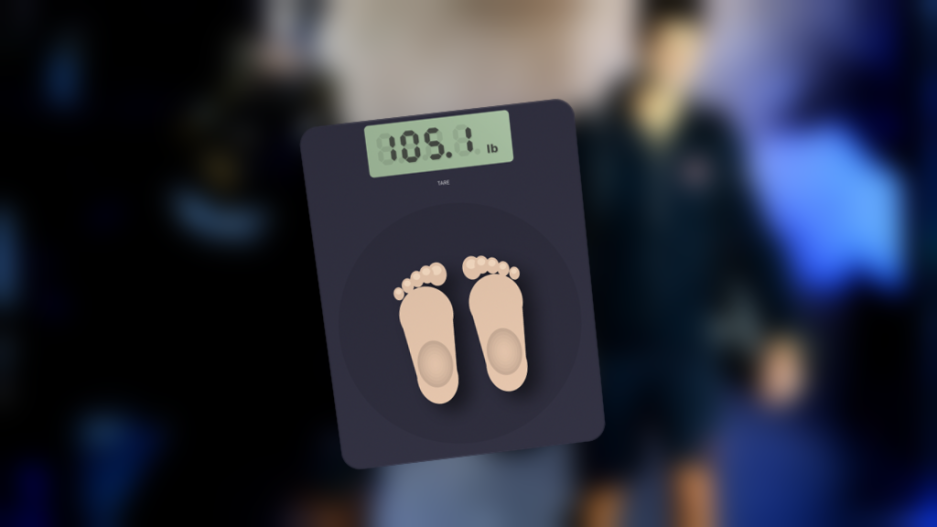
105.1
